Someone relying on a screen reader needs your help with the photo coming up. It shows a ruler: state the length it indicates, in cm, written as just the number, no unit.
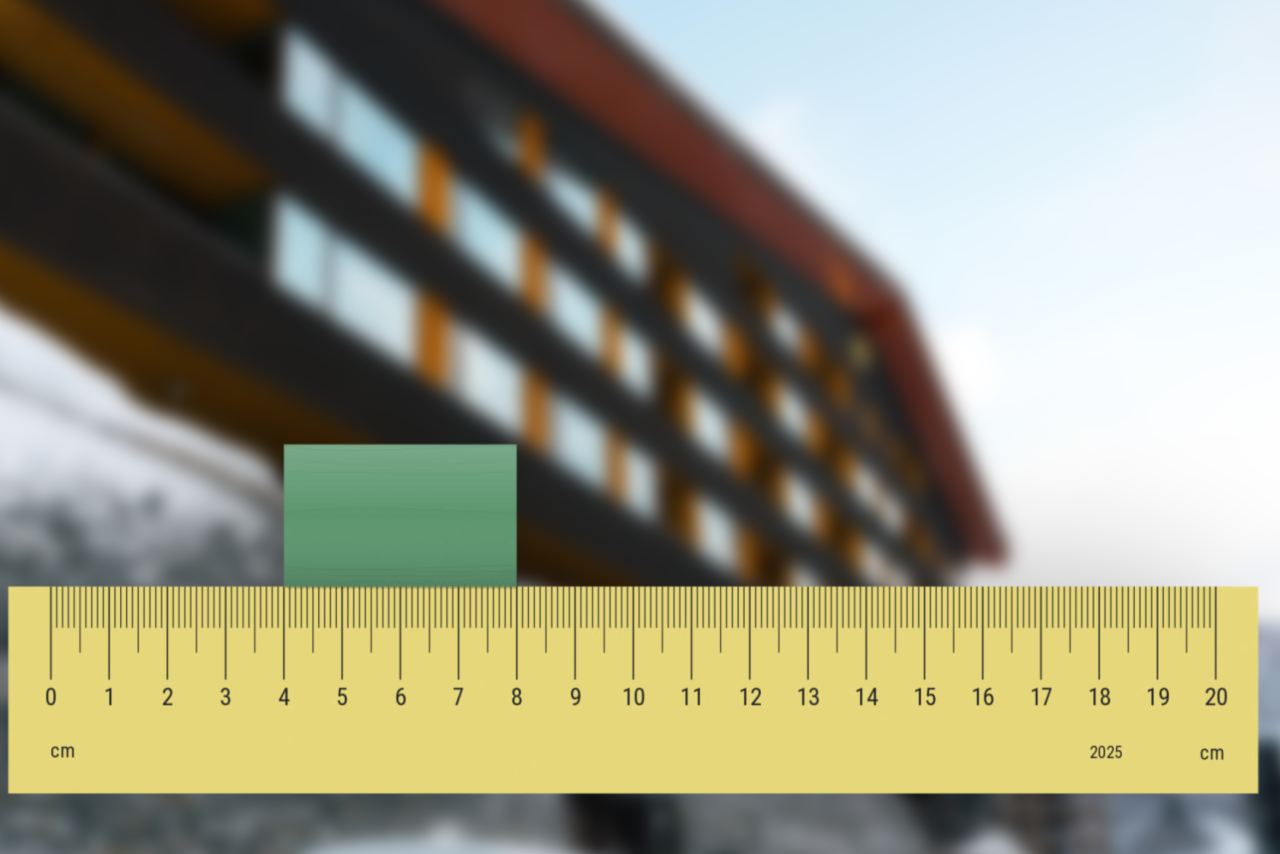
4
